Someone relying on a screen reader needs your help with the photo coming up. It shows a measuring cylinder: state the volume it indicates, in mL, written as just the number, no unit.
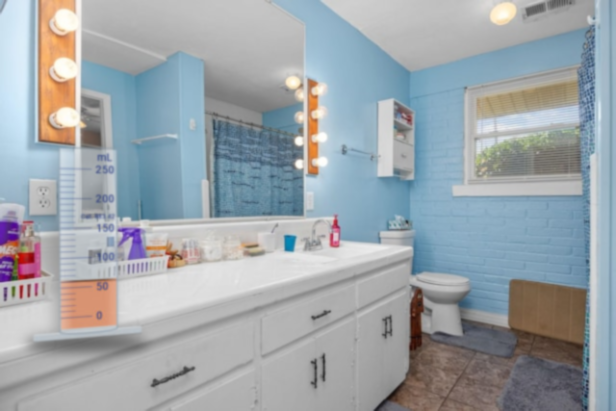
60
